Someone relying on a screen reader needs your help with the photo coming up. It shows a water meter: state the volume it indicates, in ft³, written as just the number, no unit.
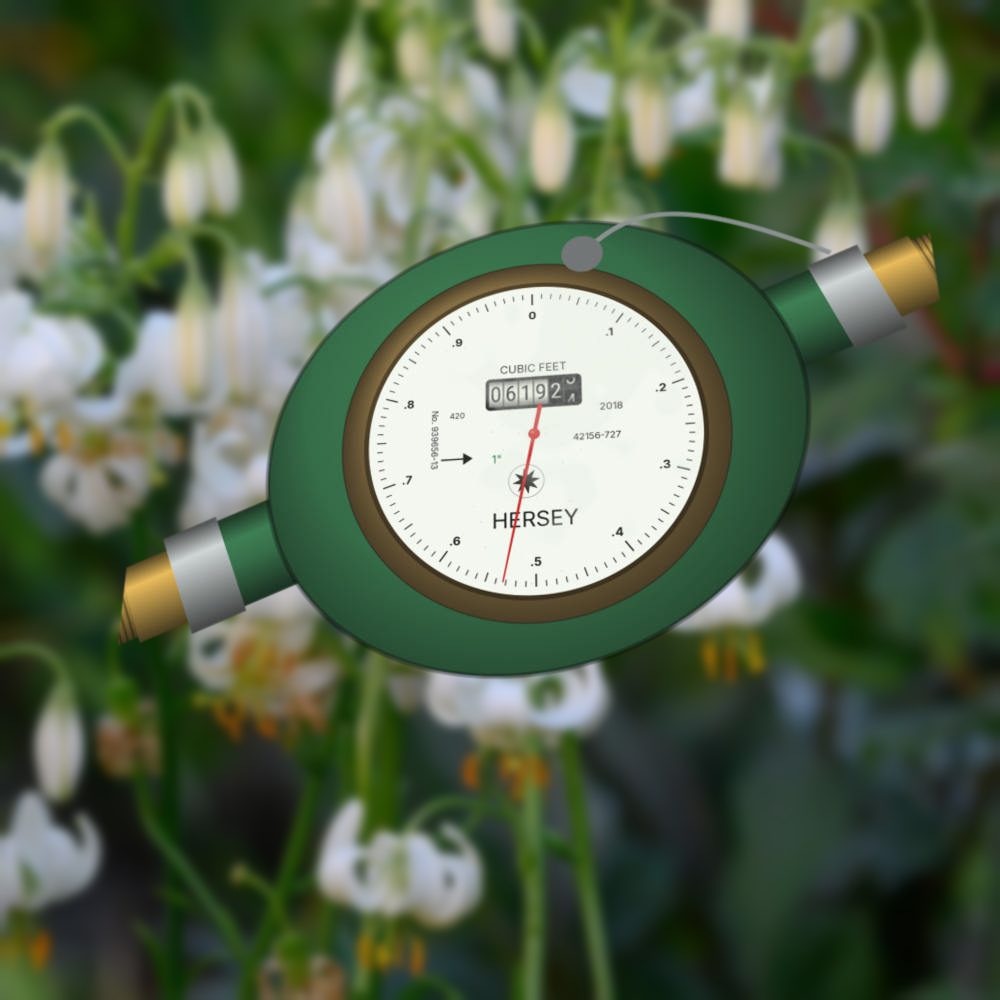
61923.53
